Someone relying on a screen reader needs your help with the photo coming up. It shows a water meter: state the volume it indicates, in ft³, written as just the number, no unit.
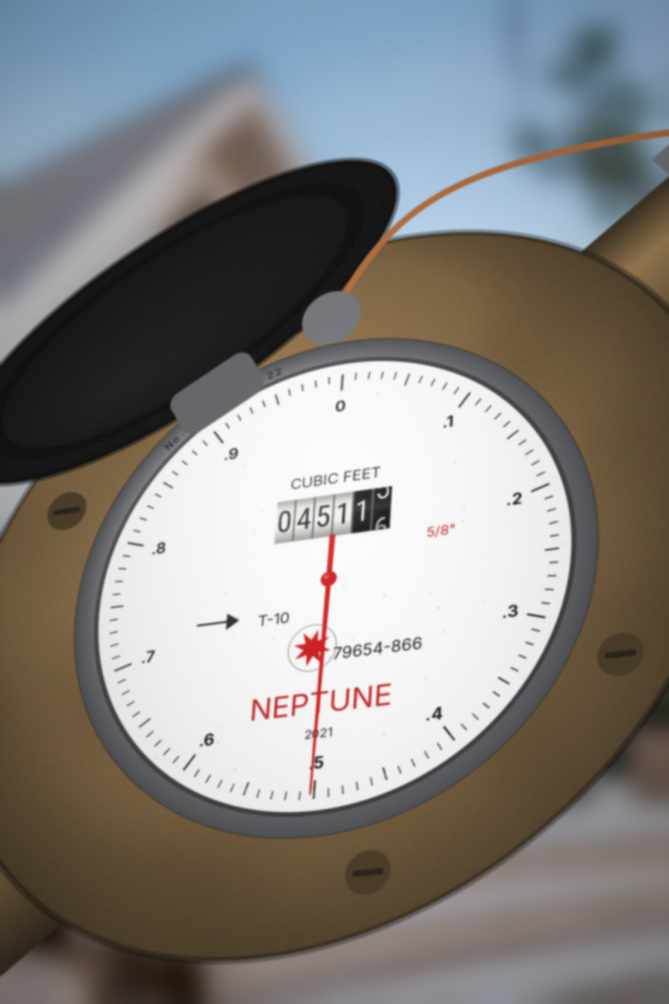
45115.50
